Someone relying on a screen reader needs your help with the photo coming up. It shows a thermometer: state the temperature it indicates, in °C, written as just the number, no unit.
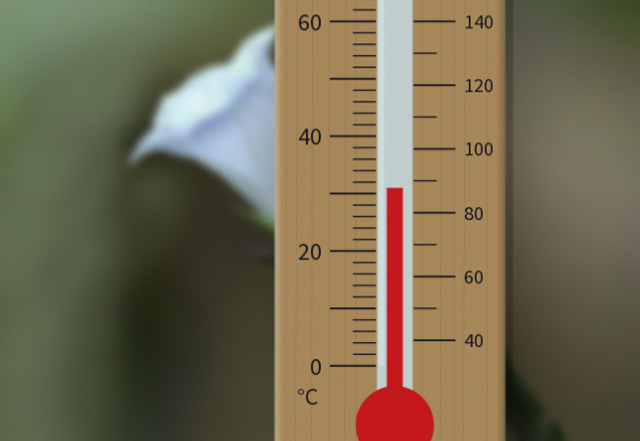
31
